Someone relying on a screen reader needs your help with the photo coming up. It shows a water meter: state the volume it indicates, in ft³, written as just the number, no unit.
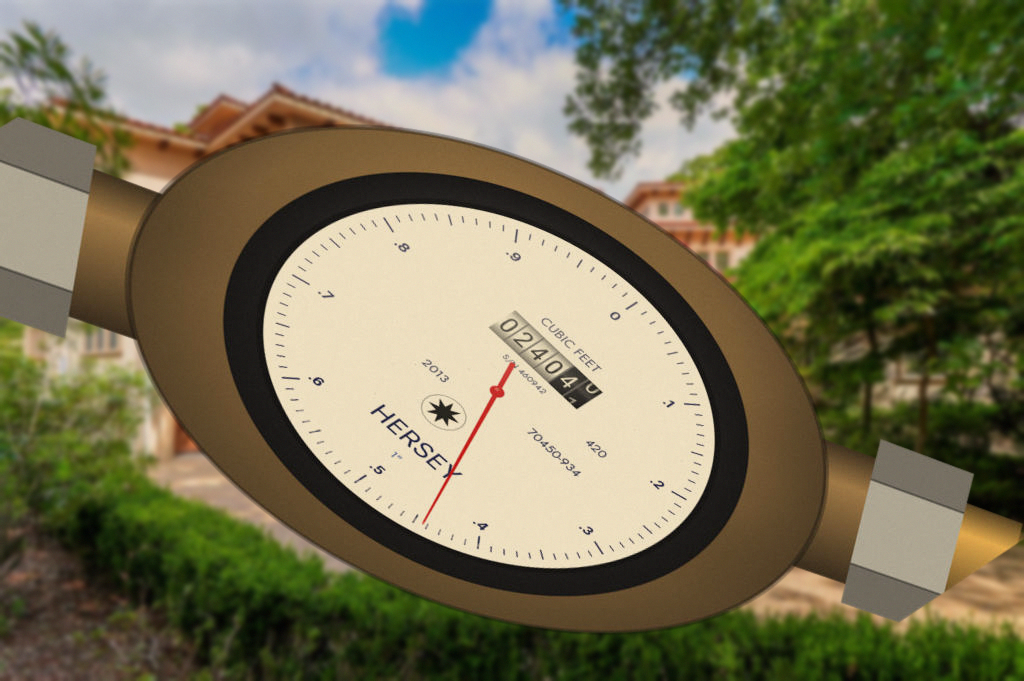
24040.44
